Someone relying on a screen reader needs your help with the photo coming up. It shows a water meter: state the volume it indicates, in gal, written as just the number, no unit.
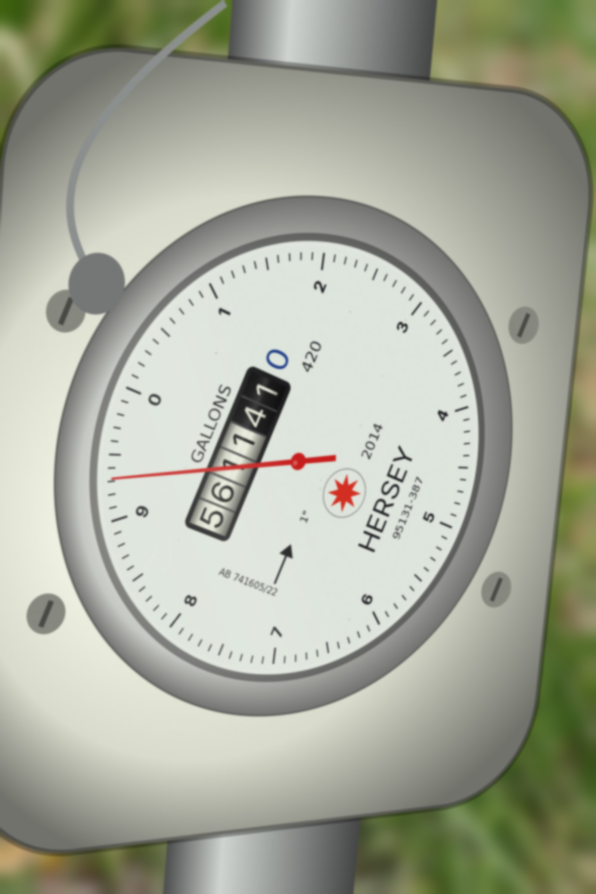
5611409.3
